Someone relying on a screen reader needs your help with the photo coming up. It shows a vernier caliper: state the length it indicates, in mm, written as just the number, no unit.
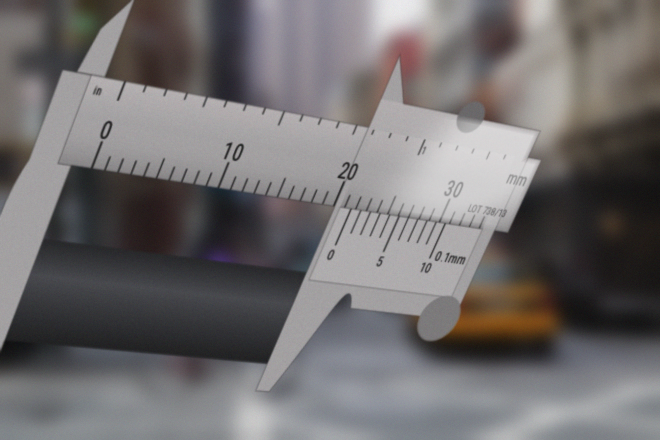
21.6
